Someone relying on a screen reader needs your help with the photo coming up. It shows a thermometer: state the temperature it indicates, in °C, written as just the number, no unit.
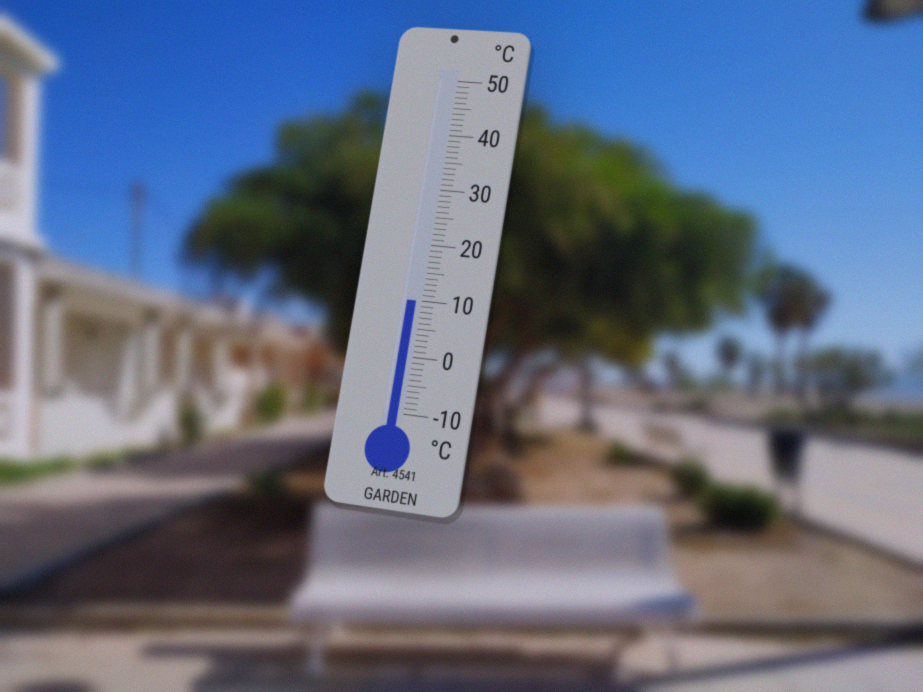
10
